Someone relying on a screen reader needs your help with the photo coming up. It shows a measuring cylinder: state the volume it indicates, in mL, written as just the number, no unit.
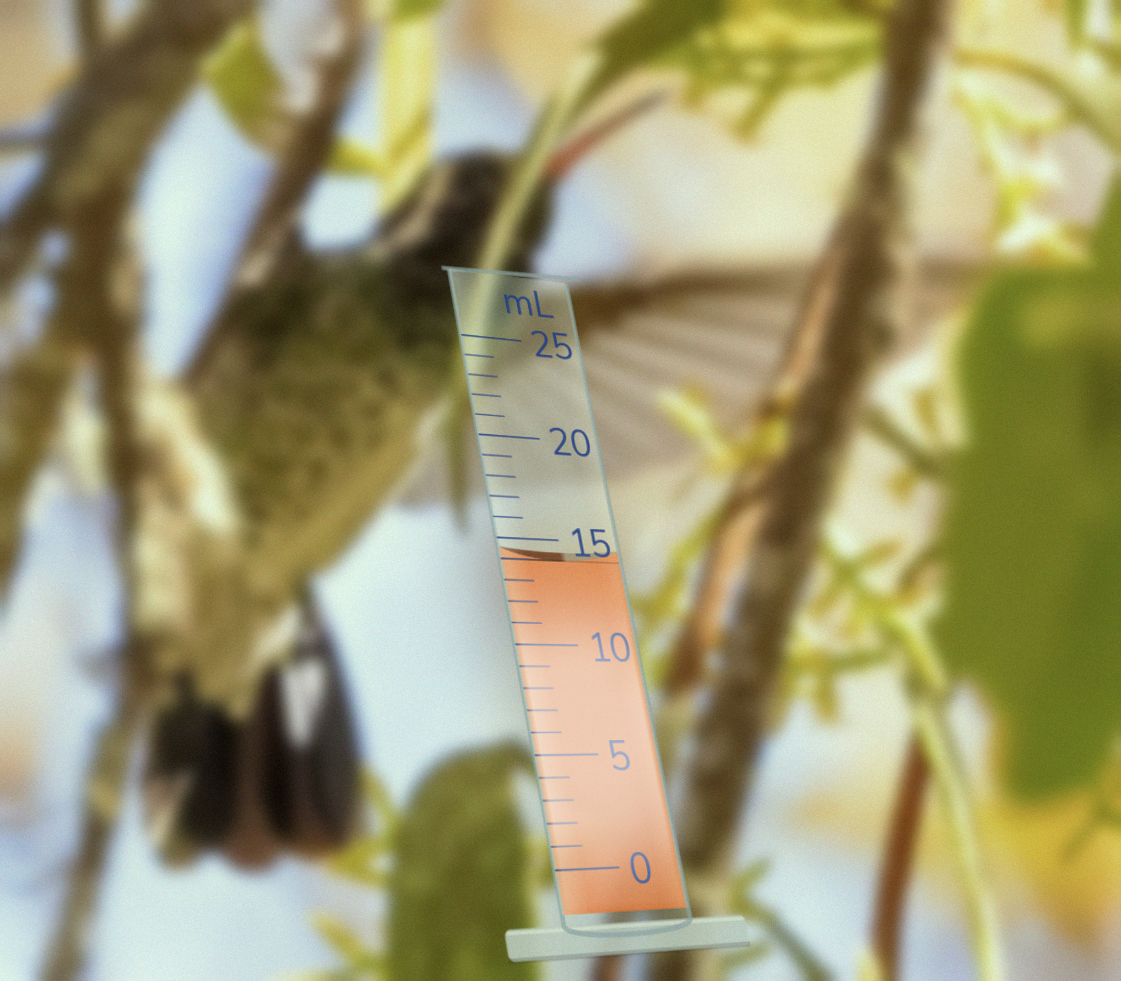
14
